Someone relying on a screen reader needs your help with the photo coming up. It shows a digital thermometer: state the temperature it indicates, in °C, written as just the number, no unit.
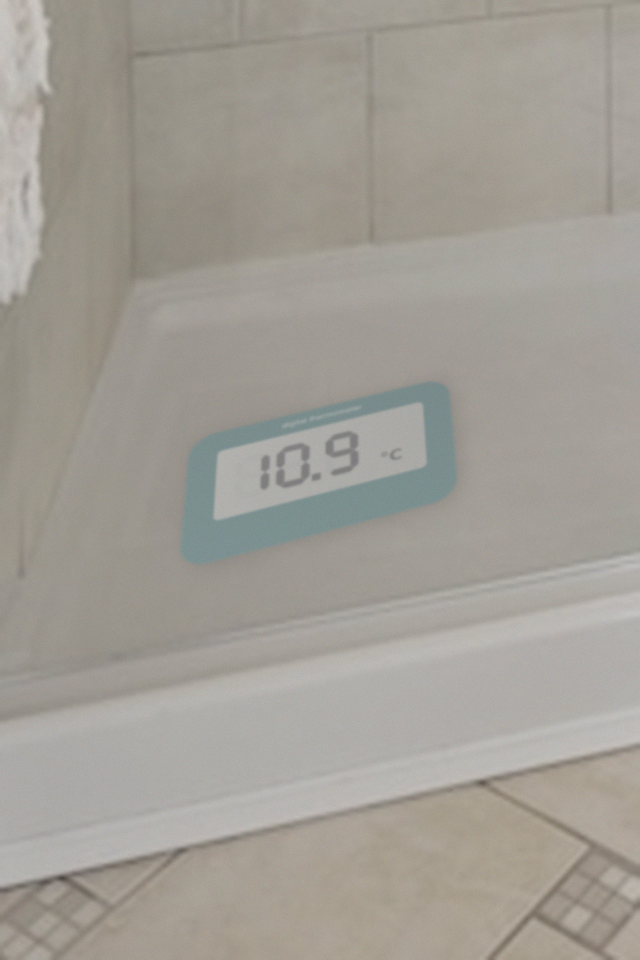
10.9
